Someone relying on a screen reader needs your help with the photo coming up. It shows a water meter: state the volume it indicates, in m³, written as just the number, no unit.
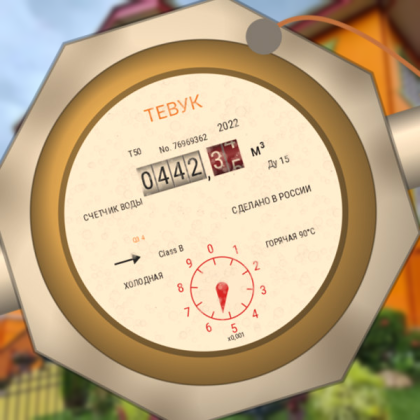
442.345
